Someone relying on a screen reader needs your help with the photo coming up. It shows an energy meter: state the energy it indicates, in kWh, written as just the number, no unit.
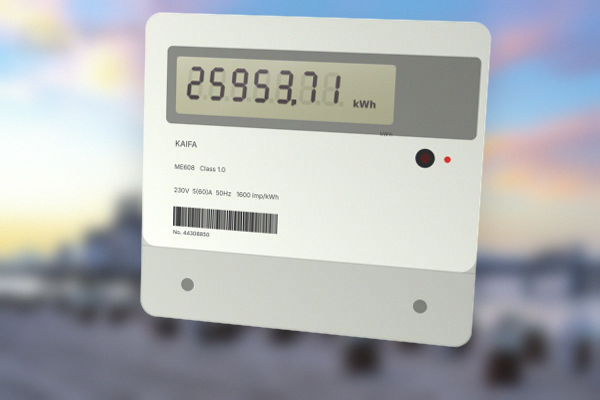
25953.71
